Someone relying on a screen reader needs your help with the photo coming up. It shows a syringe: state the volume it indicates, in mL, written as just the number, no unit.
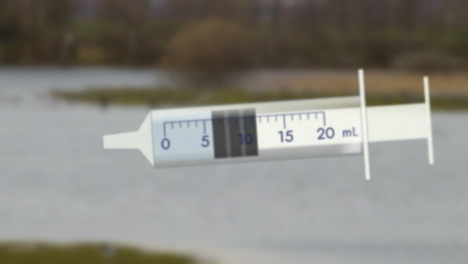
6
